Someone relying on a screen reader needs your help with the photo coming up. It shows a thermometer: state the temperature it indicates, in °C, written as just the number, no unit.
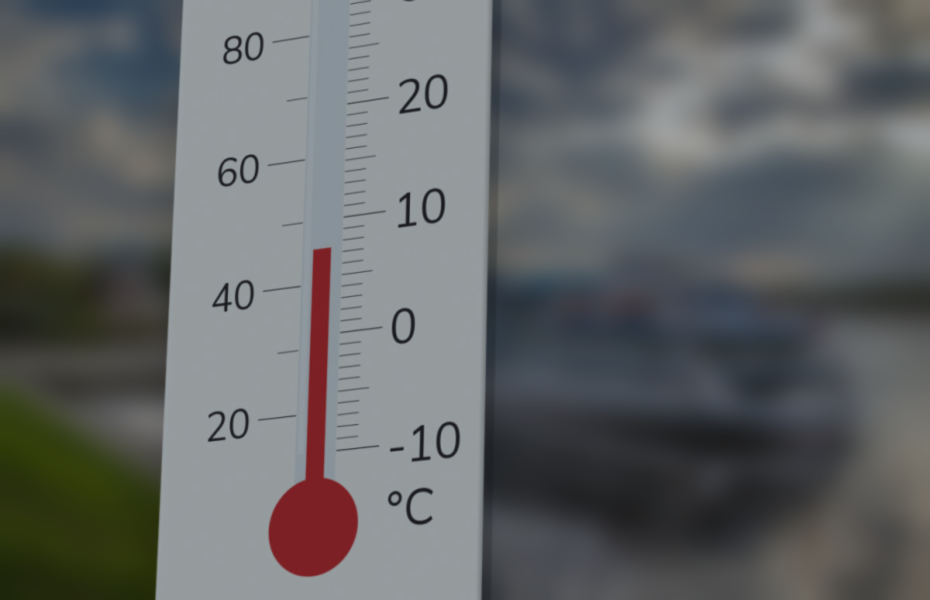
7.5
